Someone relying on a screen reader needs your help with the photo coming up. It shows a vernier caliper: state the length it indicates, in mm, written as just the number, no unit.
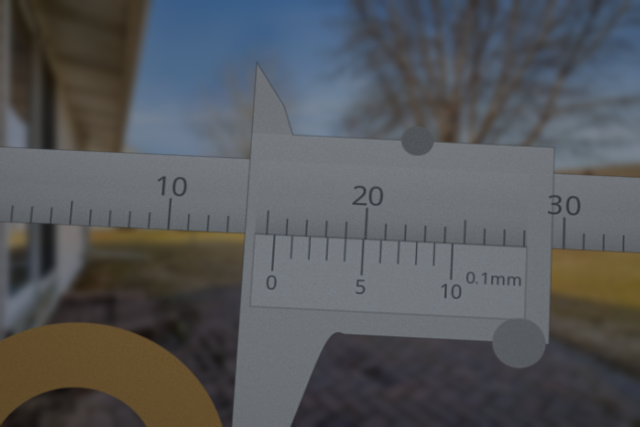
15.4
